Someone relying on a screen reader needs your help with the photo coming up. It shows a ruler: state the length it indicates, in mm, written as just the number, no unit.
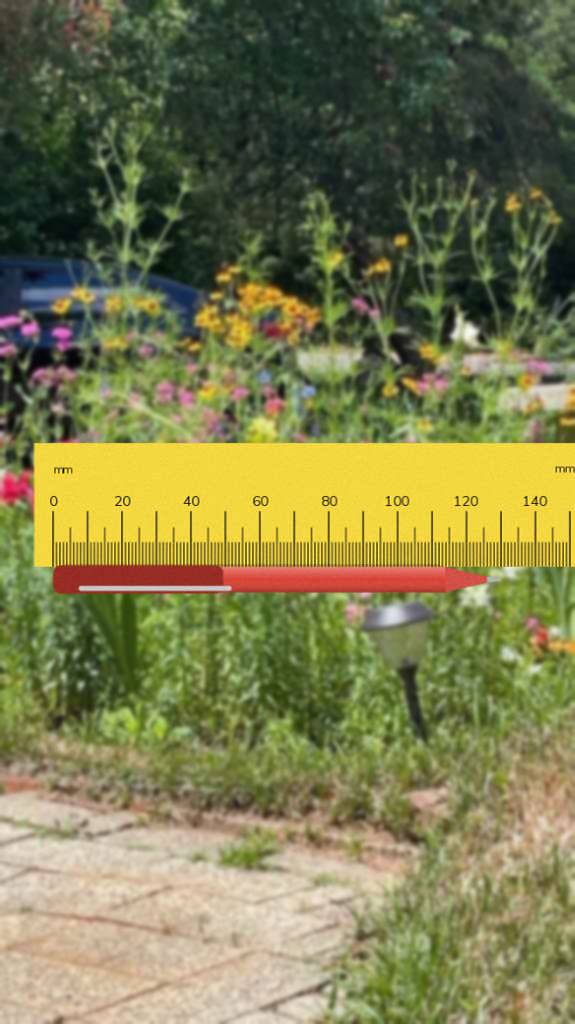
130
